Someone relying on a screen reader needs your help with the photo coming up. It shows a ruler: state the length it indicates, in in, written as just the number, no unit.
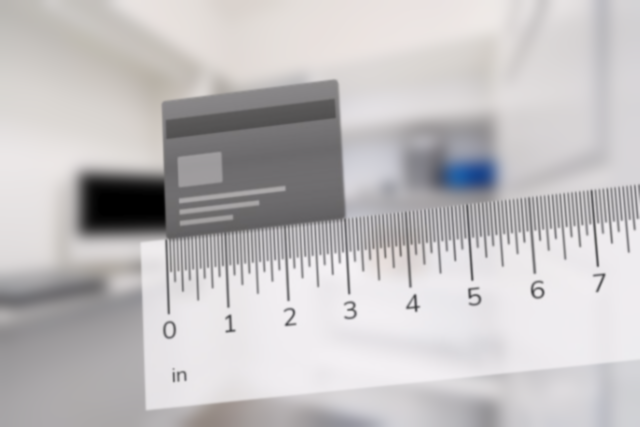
3
